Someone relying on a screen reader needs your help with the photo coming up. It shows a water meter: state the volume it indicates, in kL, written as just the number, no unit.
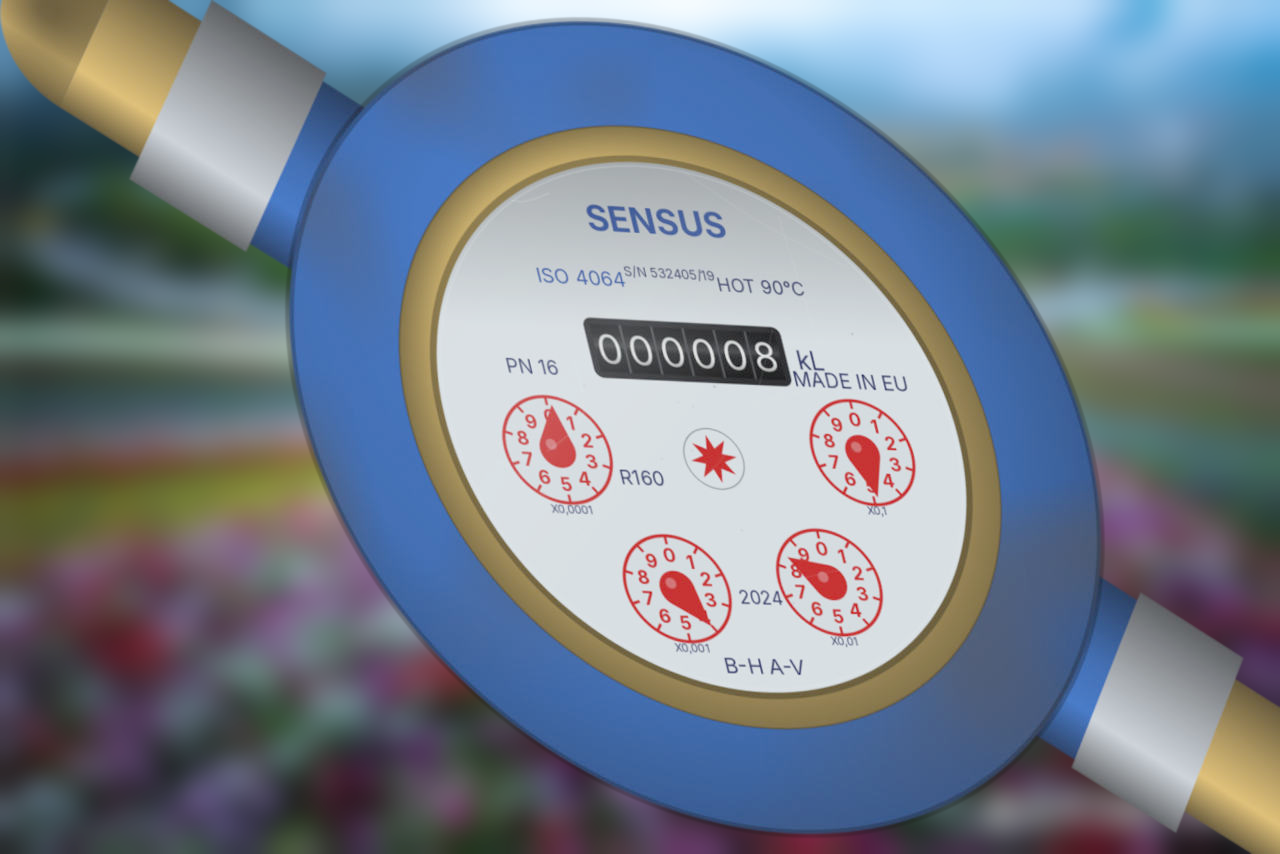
8.4840
